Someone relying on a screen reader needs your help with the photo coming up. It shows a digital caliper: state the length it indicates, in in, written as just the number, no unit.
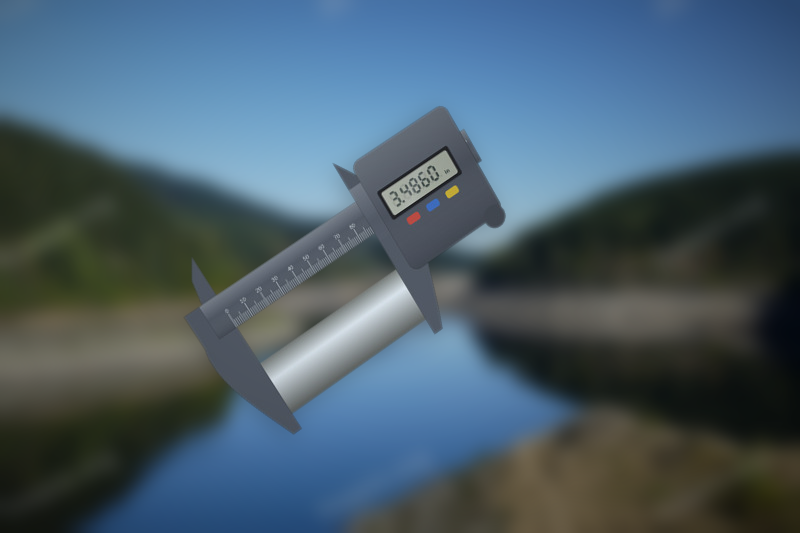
3.4860
